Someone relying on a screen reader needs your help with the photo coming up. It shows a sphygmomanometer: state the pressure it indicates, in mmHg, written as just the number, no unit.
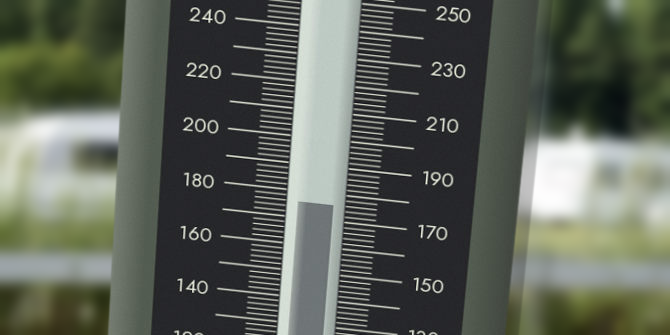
176
